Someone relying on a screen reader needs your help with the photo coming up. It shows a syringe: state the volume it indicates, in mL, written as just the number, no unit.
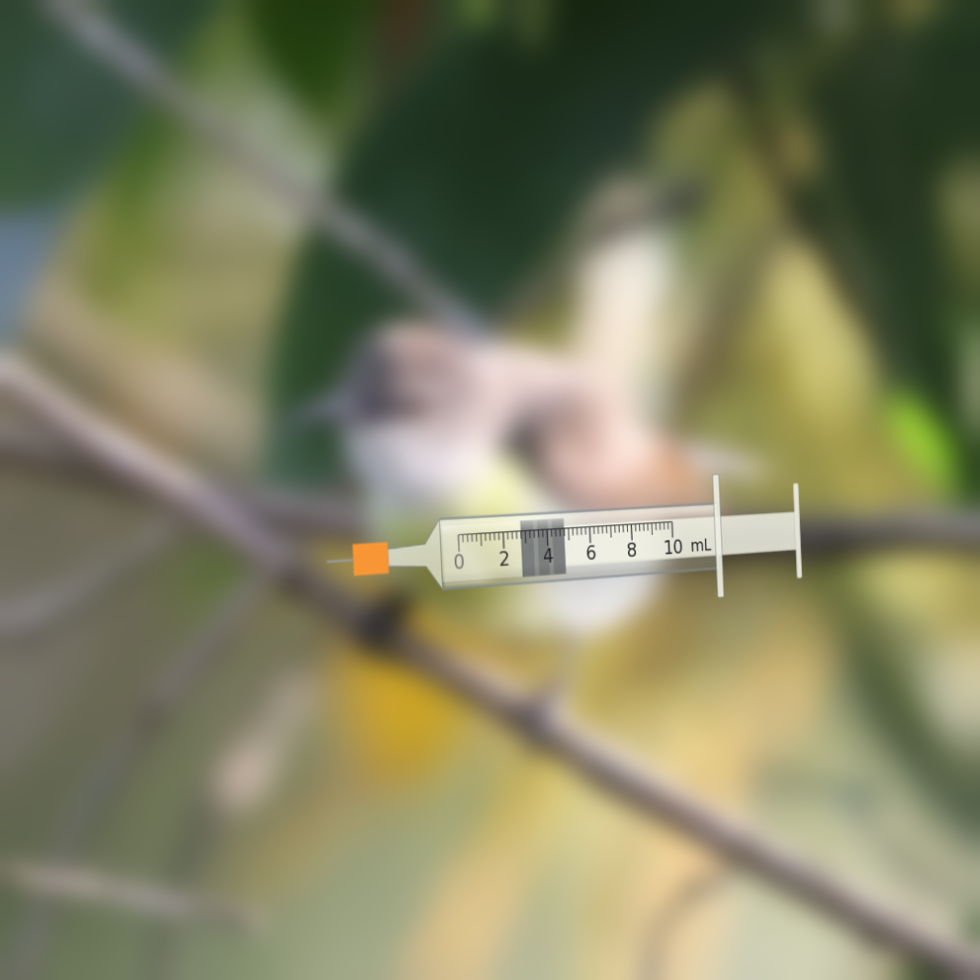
2.8
